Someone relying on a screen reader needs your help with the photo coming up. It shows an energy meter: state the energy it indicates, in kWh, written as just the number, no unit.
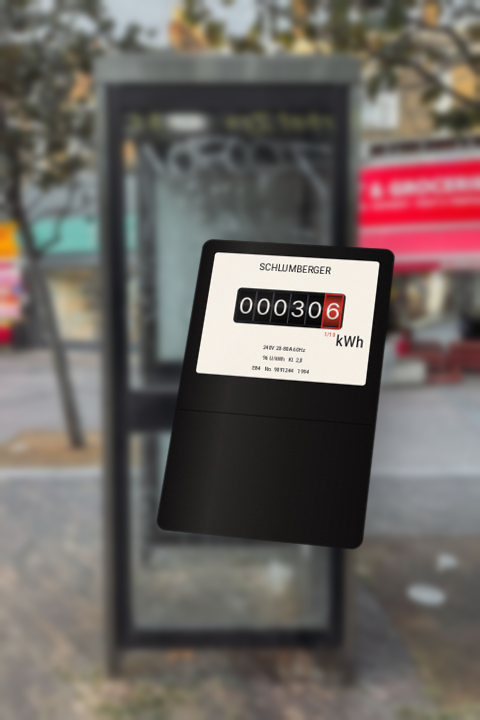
30.6
